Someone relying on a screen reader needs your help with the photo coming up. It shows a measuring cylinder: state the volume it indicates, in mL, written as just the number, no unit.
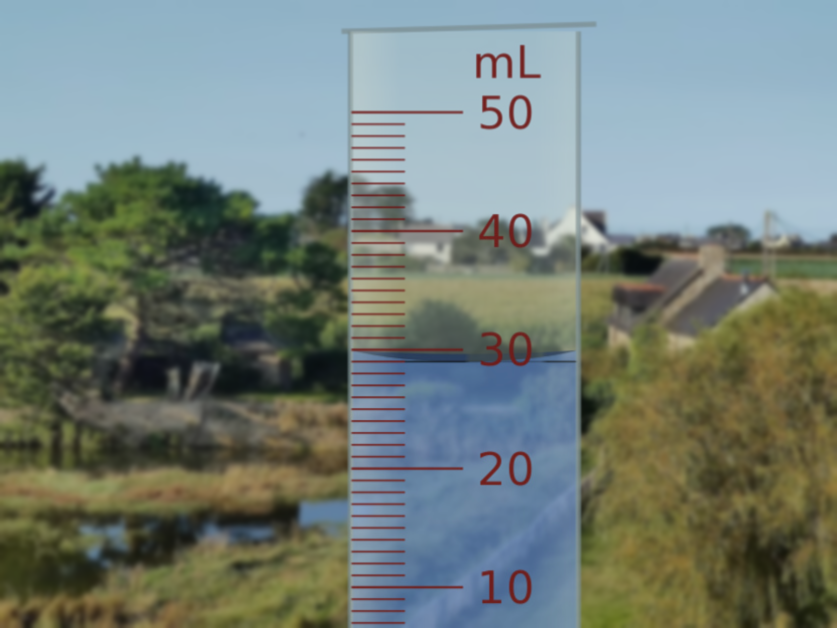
29
